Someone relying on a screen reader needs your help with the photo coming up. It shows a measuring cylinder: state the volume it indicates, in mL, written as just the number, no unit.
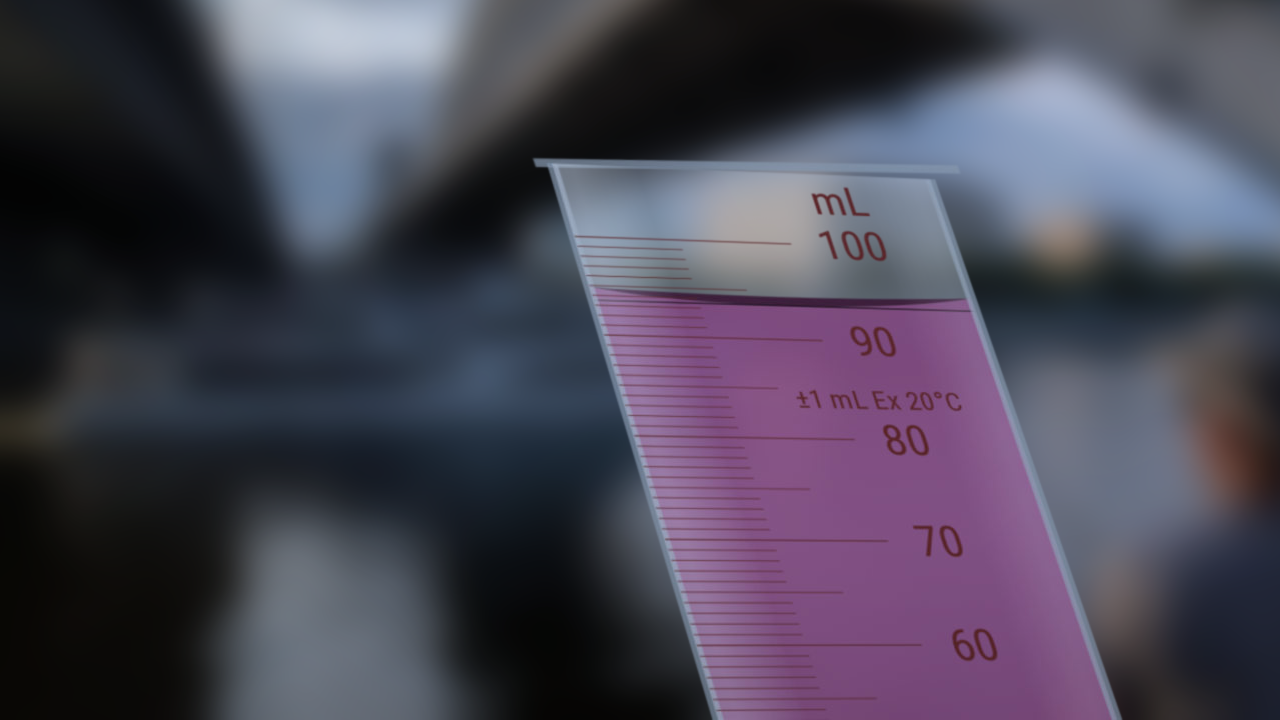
93.5
